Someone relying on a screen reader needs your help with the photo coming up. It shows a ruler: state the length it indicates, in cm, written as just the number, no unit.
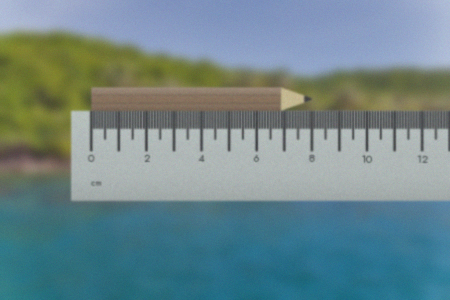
8
